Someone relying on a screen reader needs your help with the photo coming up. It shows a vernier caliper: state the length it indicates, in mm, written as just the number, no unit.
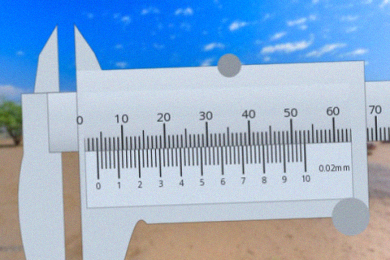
4.0
